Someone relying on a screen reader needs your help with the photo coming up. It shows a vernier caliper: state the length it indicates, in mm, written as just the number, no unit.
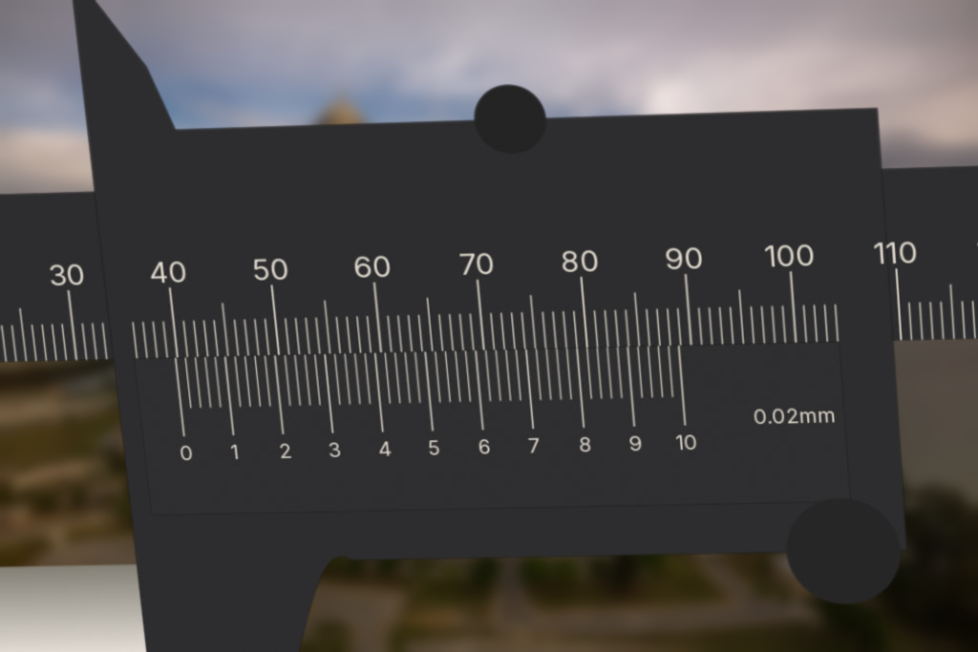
39.8
